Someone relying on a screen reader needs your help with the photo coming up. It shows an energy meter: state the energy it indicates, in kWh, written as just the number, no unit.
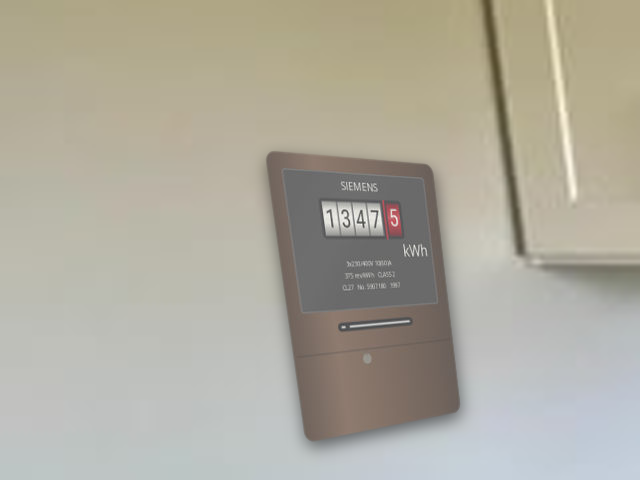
1347.5
